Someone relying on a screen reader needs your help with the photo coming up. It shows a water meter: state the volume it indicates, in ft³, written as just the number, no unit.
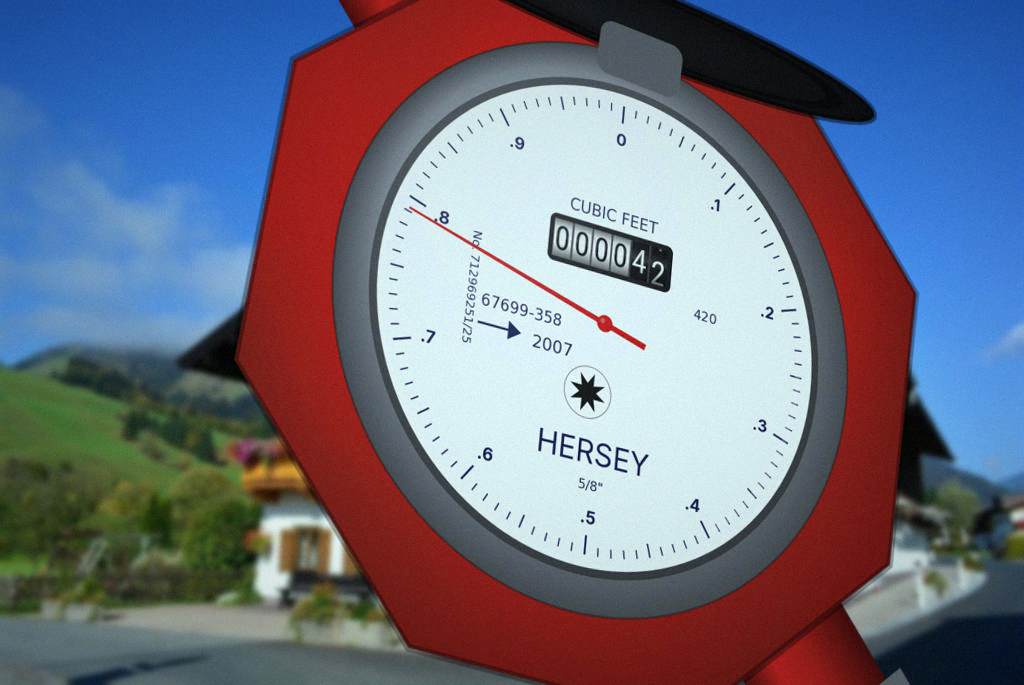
41.79
